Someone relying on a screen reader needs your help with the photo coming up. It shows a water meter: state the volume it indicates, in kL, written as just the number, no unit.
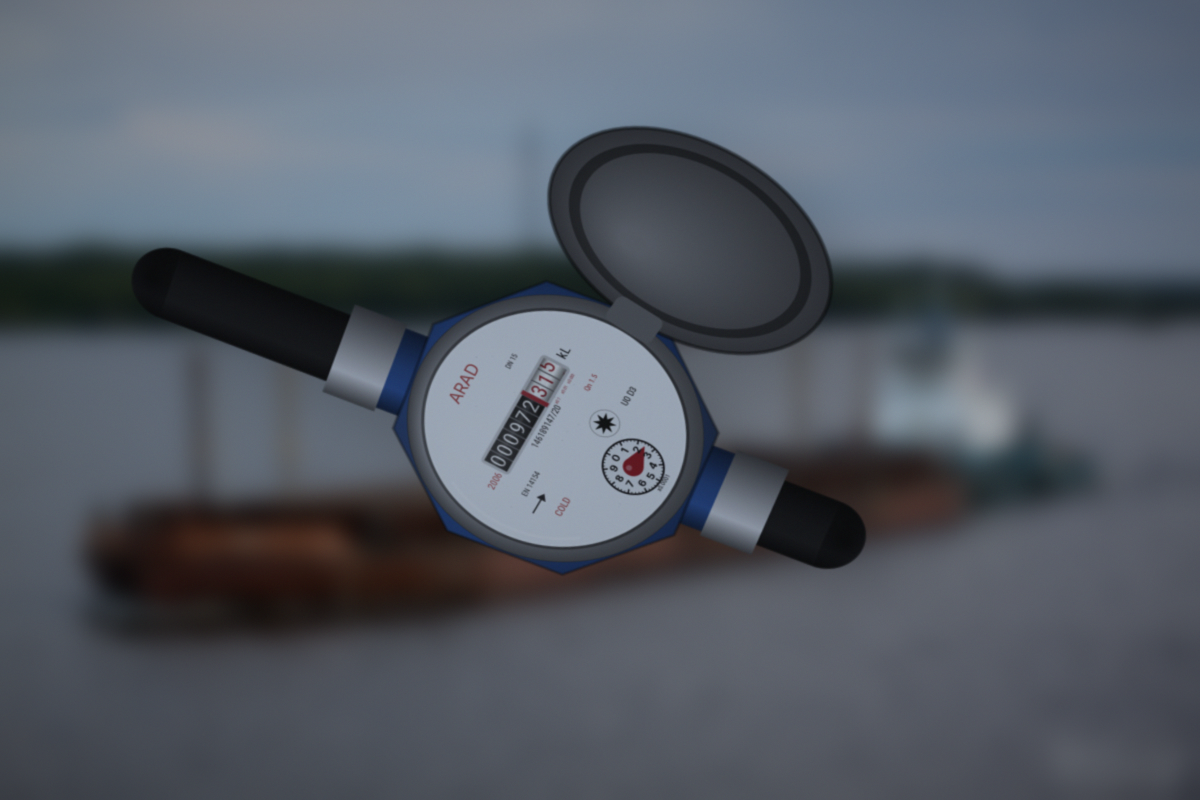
972.3152
